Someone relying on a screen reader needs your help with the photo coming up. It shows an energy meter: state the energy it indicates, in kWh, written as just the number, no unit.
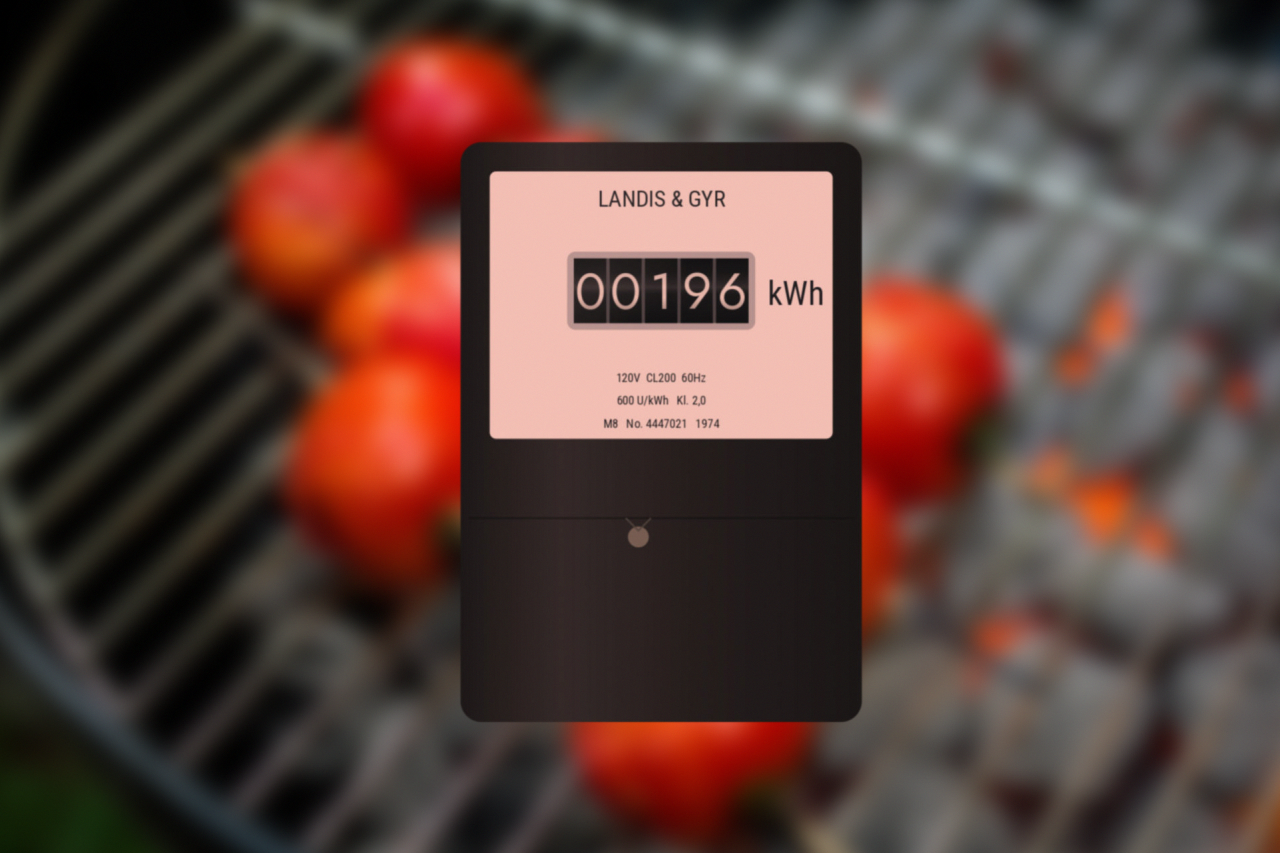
196
